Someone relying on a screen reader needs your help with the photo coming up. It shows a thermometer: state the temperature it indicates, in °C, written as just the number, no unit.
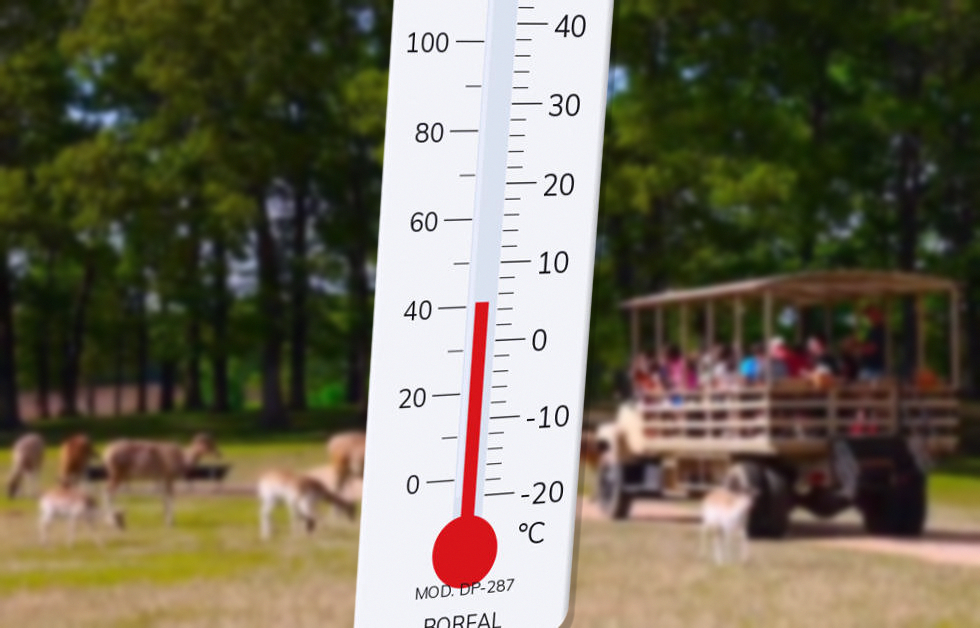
5
